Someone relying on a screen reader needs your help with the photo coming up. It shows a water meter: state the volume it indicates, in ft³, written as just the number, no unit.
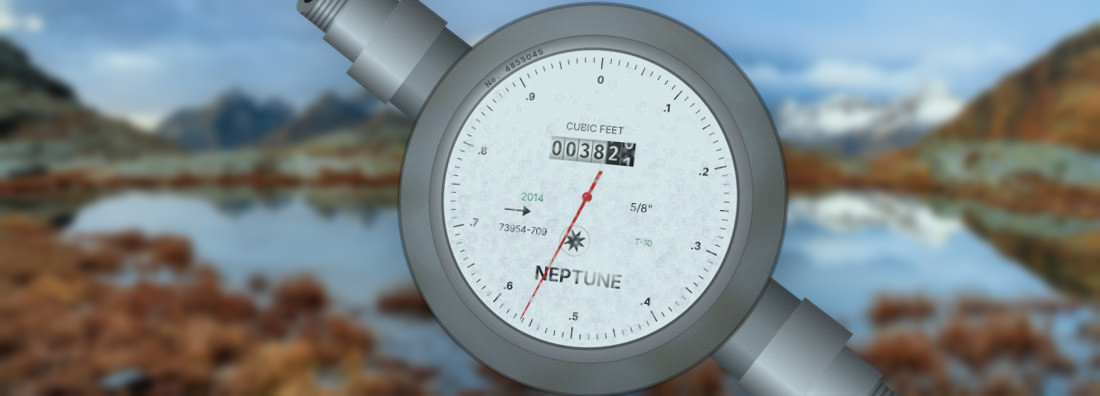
3820.56
